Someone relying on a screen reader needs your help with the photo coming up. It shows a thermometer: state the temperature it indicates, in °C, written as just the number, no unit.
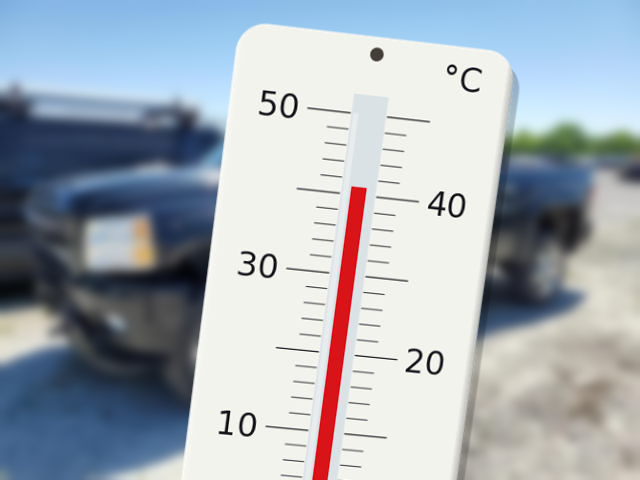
41
